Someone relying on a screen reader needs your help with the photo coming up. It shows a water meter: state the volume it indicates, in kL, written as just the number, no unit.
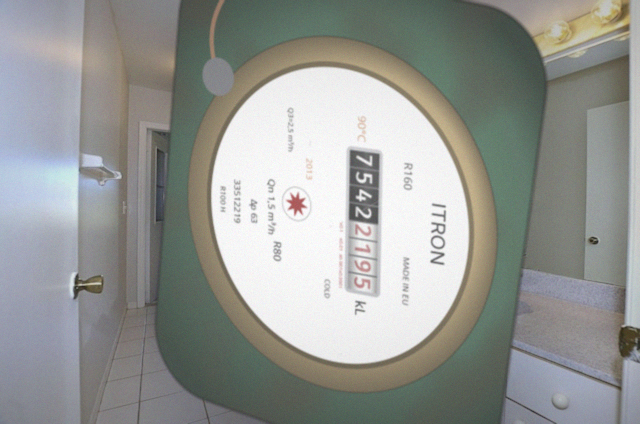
7542.2195
